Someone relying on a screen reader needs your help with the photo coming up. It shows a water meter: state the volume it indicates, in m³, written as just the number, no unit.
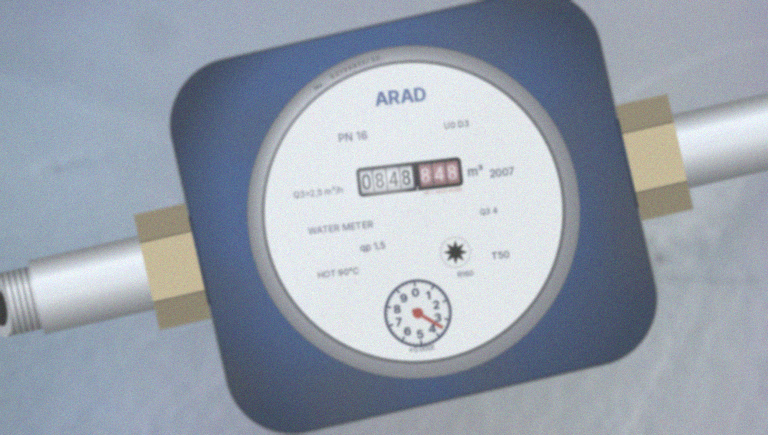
848.8483
